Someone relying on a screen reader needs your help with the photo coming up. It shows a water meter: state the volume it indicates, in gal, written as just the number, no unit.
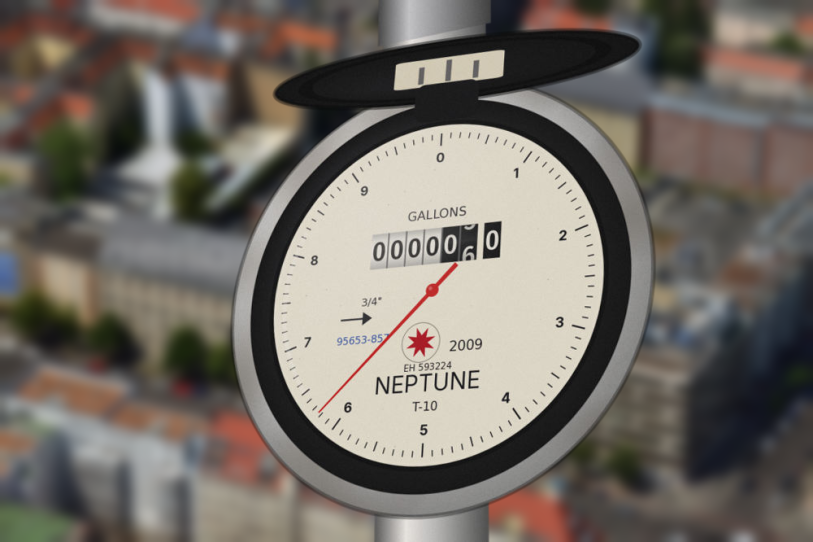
56.2
